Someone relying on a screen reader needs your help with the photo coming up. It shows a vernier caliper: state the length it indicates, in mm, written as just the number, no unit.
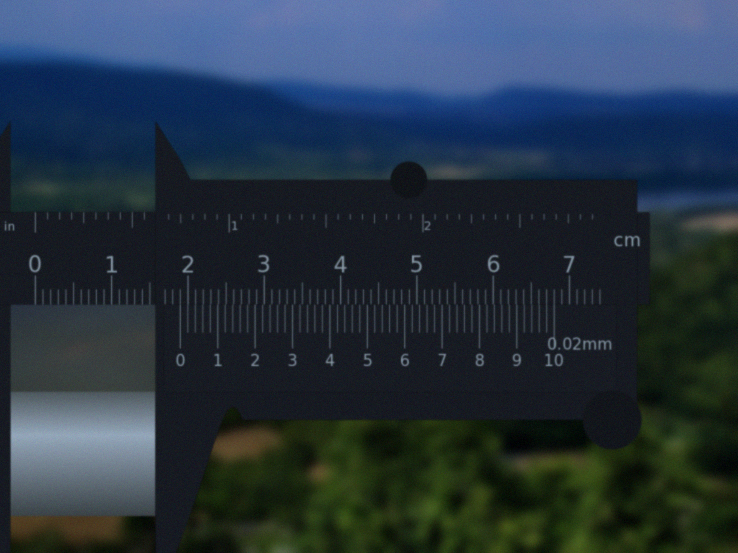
19.0
